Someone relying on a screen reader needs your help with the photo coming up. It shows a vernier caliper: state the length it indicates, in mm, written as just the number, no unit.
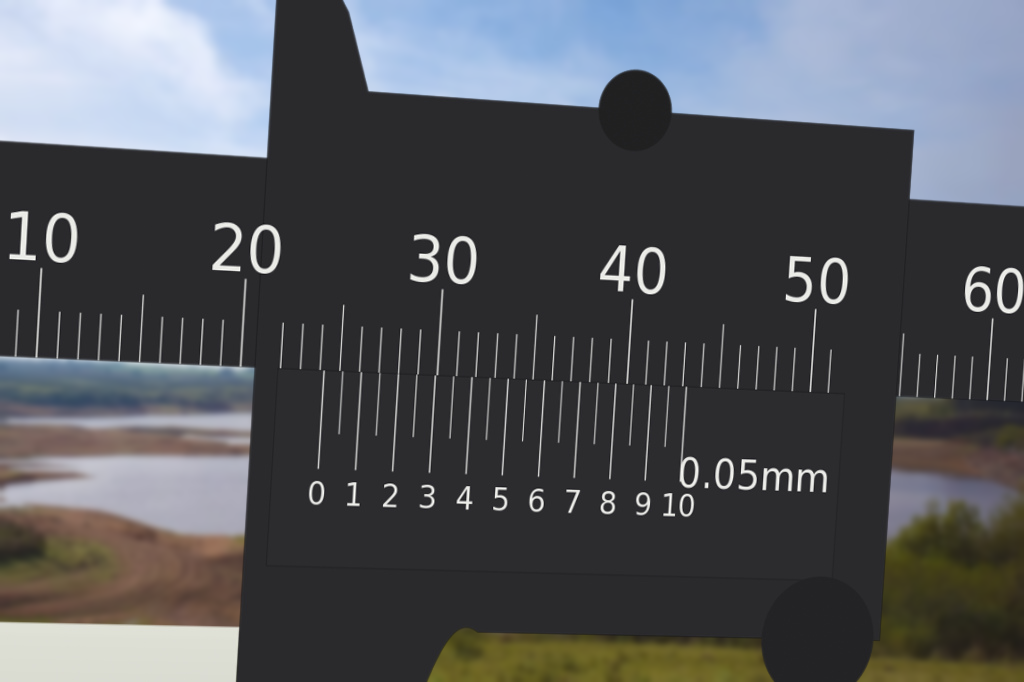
24.2
